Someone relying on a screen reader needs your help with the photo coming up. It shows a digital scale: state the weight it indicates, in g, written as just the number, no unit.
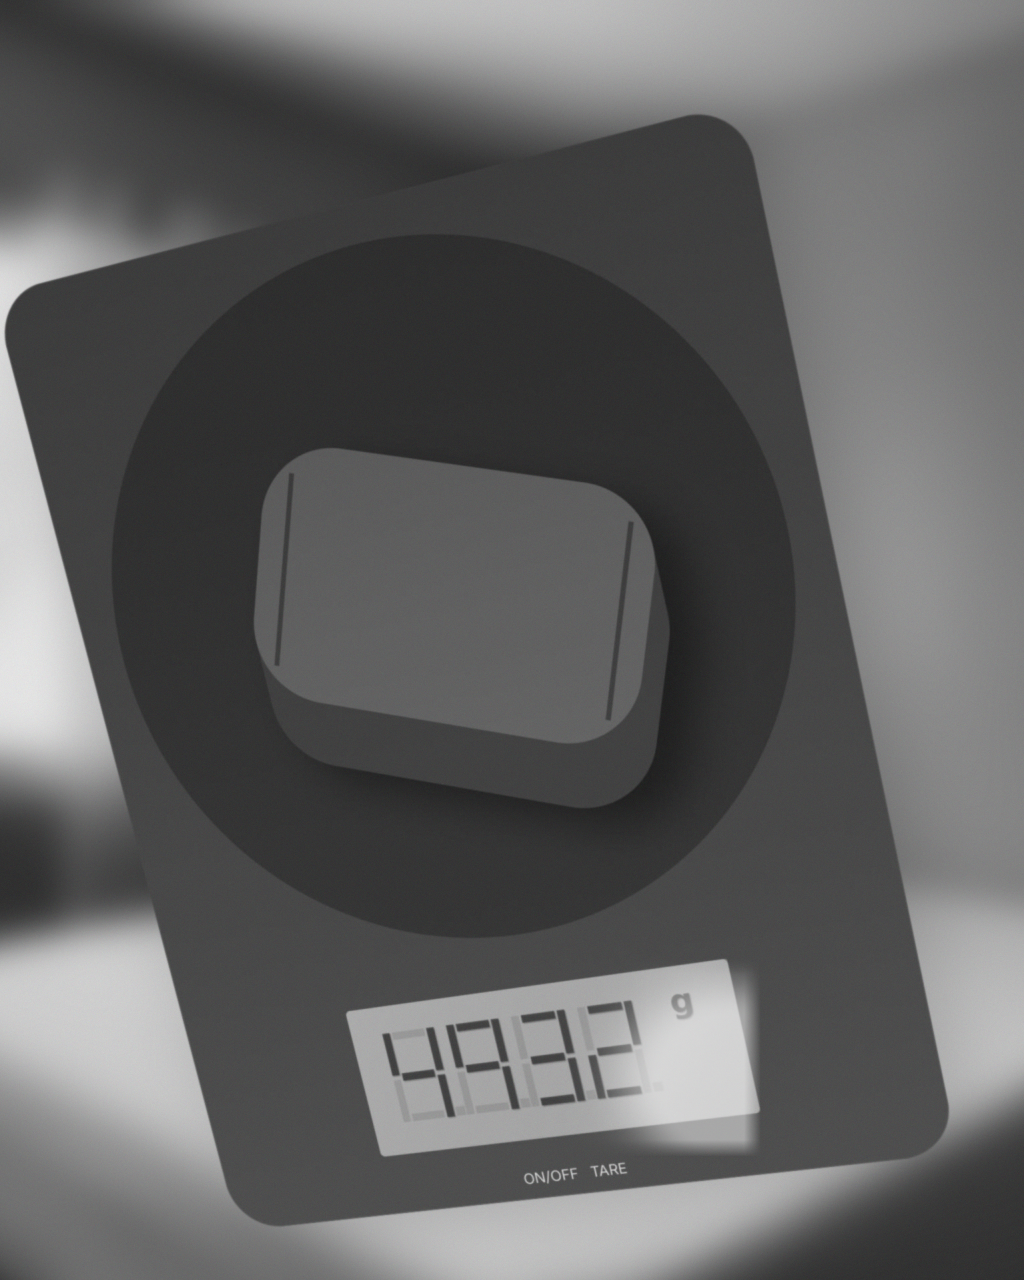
4932
